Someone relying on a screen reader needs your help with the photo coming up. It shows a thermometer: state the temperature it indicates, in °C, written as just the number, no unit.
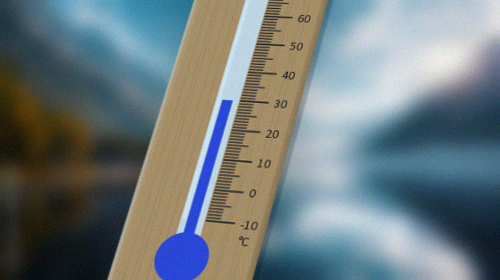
30
